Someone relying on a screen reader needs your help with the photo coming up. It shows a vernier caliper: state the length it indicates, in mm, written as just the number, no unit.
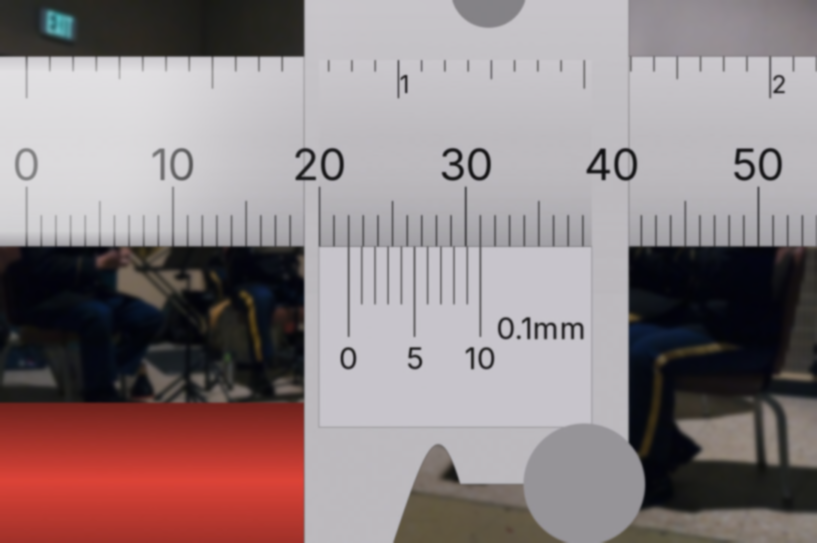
22.0
